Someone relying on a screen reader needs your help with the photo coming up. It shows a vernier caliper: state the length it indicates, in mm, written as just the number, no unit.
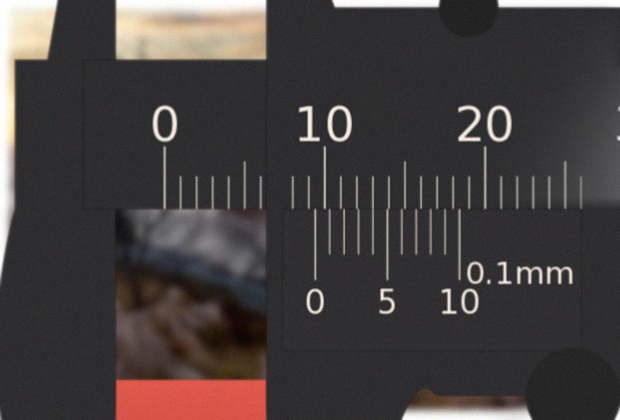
9.4
